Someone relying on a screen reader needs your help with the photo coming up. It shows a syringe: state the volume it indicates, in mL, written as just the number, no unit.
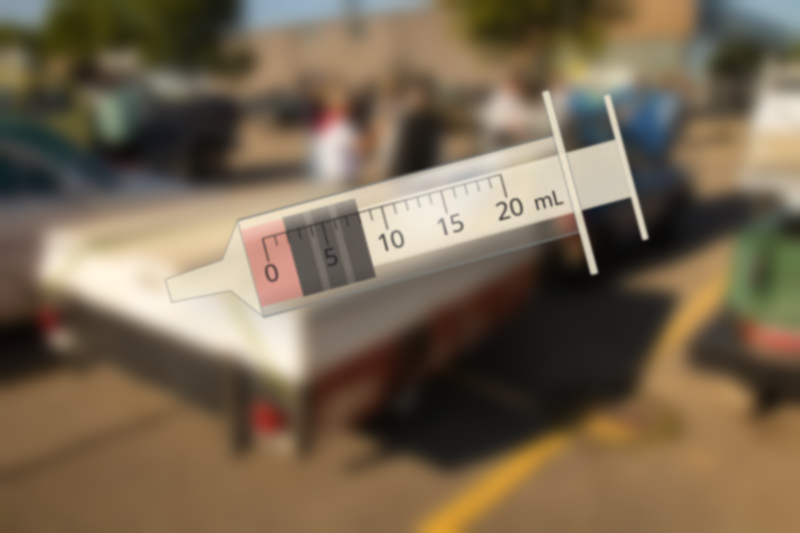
2
